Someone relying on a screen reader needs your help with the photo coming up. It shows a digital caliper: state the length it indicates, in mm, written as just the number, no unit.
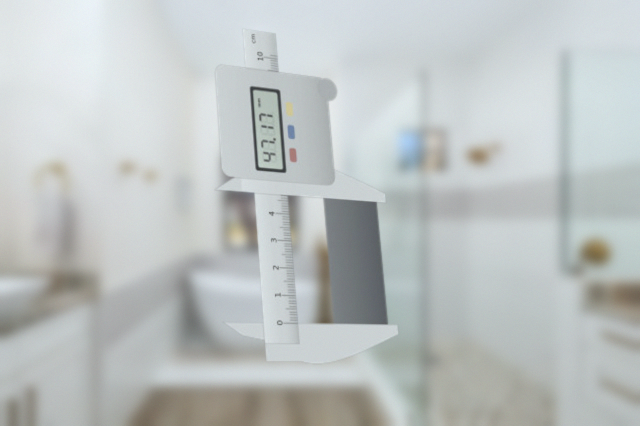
47.17
